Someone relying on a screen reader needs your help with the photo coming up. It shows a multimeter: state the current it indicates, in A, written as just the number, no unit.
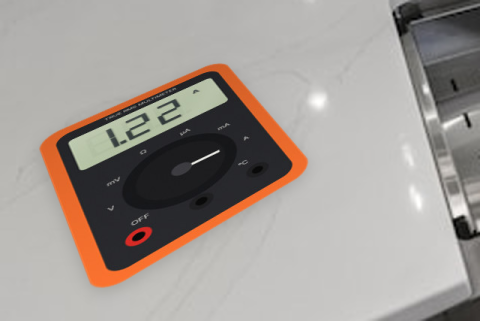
1.22
